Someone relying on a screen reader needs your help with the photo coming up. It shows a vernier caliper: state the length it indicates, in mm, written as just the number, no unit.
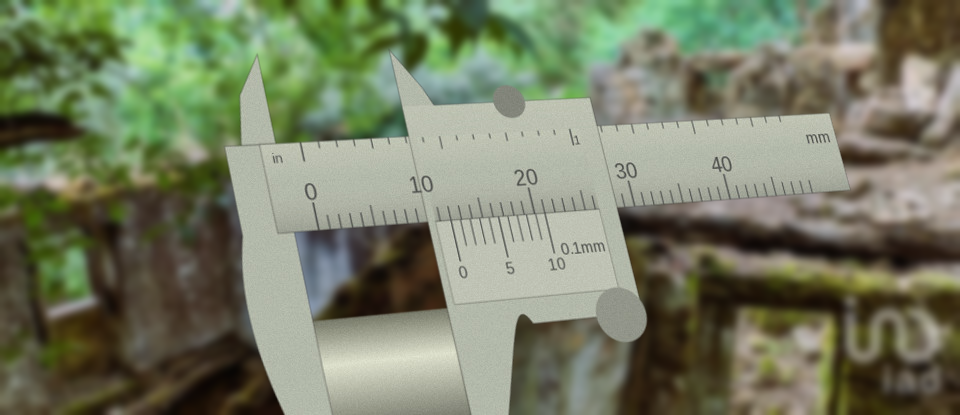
12.0
